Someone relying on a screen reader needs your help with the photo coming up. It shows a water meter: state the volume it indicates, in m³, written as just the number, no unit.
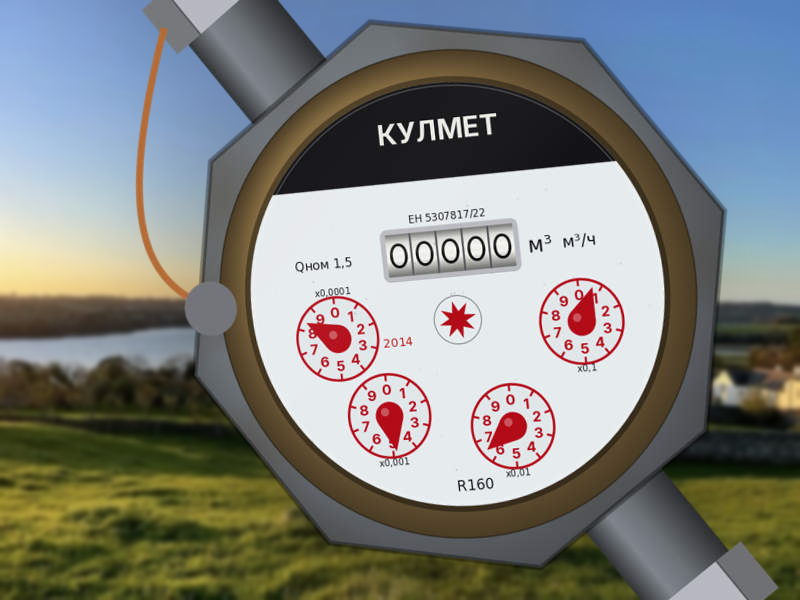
0.0648
